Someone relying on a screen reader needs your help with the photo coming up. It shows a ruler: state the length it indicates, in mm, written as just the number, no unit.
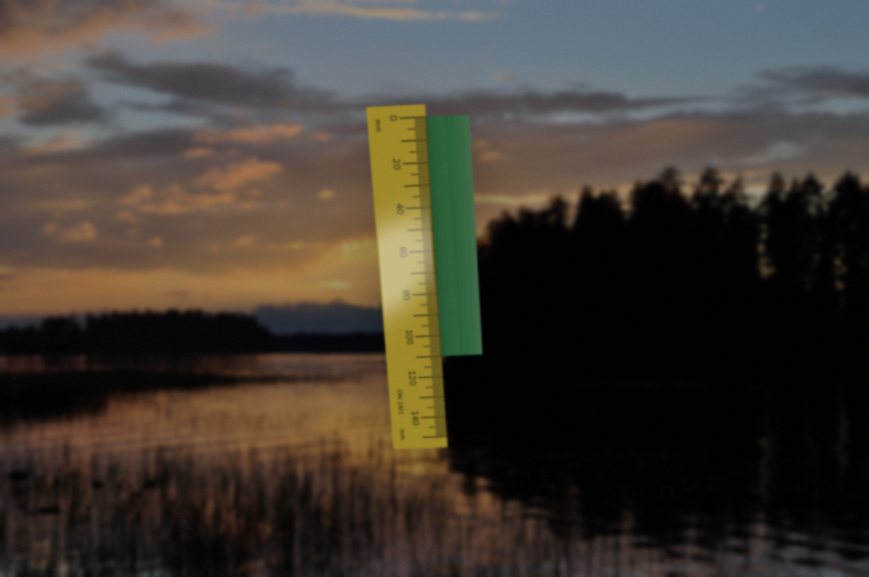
110
